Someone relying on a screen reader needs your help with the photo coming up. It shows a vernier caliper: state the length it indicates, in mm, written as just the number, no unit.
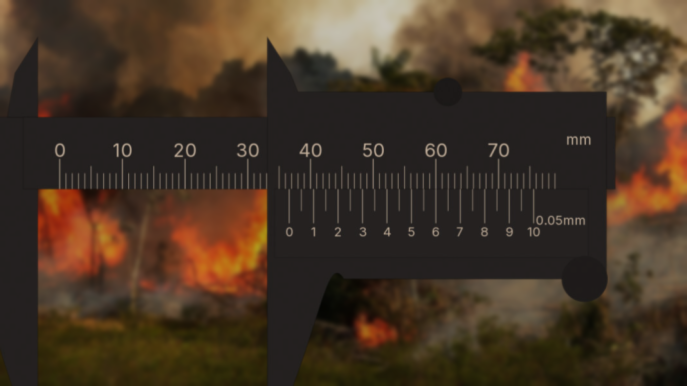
36.6
